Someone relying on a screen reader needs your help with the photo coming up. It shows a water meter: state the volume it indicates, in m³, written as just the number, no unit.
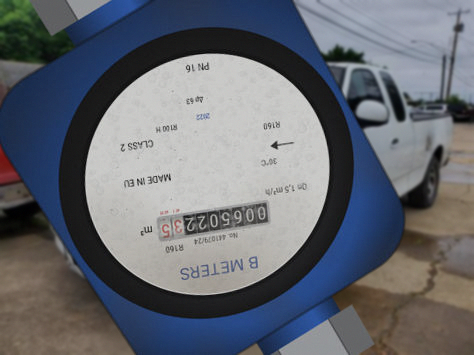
65022.35
